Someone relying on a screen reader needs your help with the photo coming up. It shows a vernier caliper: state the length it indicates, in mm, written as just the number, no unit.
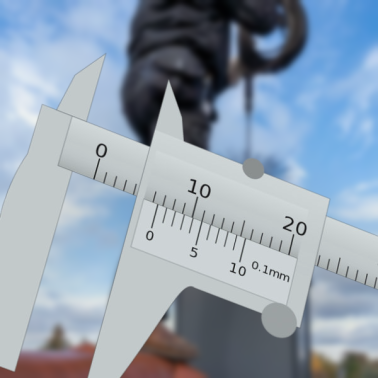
6.5
